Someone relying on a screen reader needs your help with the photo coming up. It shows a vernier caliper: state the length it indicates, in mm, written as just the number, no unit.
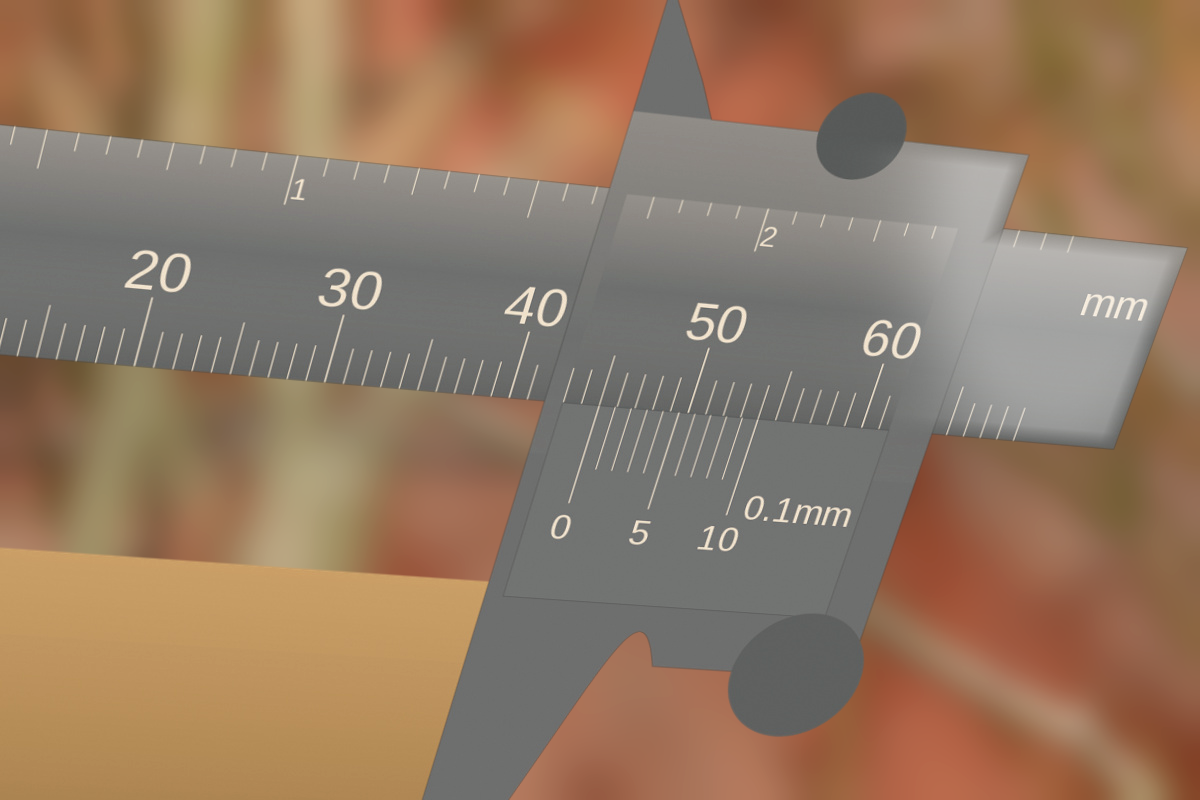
45.0
